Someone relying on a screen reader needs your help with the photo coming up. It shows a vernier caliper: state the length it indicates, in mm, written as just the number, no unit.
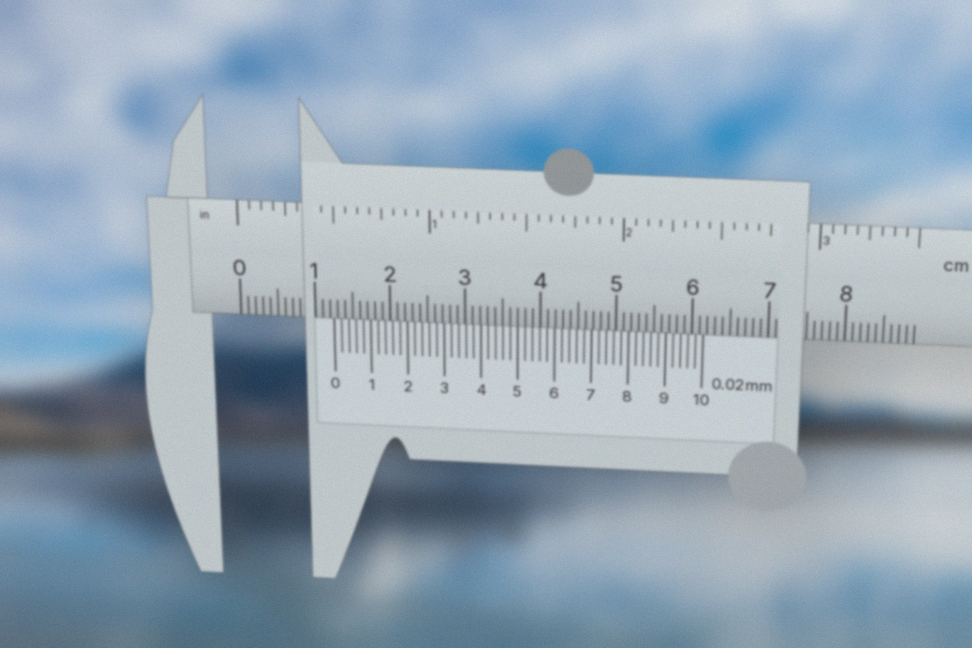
12.5
